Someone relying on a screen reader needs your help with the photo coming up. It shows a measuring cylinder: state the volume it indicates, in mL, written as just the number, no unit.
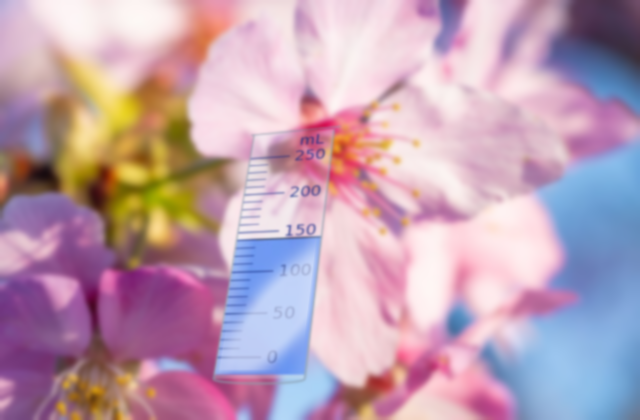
140
